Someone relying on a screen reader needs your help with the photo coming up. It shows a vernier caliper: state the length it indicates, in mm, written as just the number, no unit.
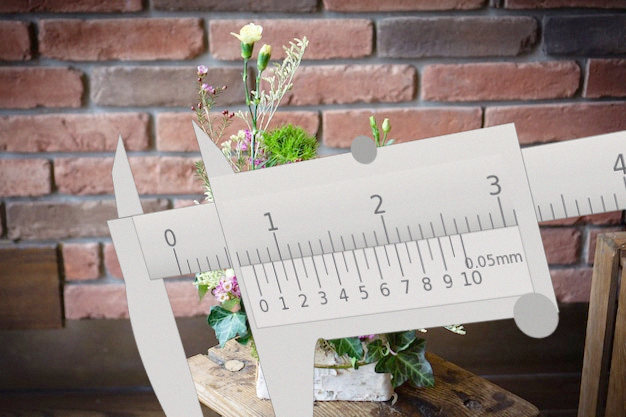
7.2
